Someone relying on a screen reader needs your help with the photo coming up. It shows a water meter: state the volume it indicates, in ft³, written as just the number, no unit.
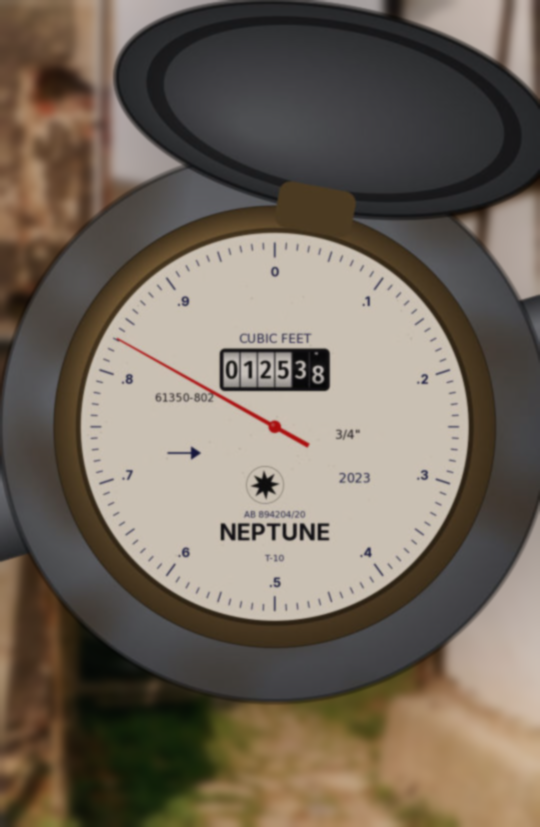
12537.83
